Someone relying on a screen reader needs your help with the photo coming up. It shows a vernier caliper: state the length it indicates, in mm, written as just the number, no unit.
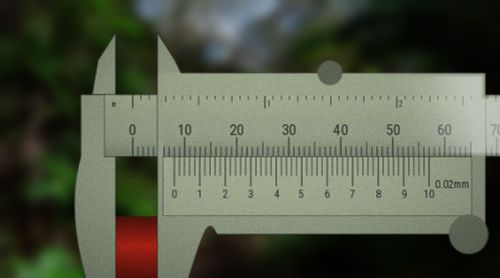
8.0
